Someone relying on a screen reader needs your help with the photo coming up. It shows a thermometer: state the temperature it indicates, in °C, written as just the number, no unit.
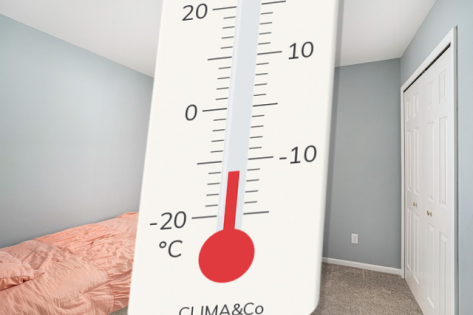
-12
